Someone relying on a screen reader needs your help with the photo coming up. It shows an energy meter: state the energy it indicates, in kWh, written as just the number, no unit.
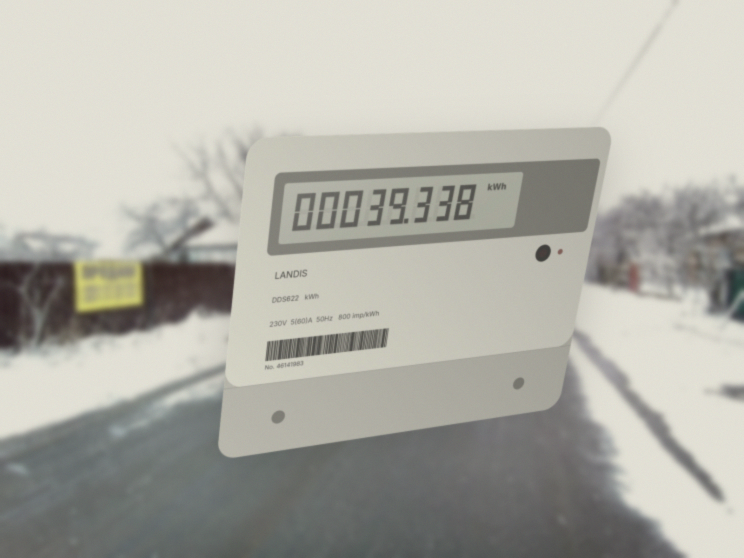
39.338
